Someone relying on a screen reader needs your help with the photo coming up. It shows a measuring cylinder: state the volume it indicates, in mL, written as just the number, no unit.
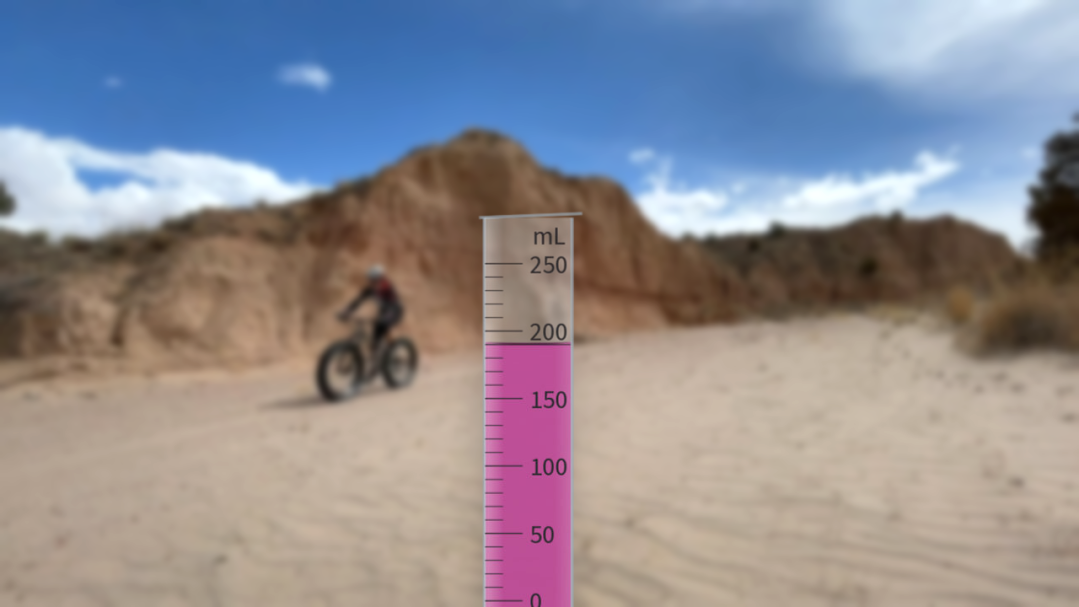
190
